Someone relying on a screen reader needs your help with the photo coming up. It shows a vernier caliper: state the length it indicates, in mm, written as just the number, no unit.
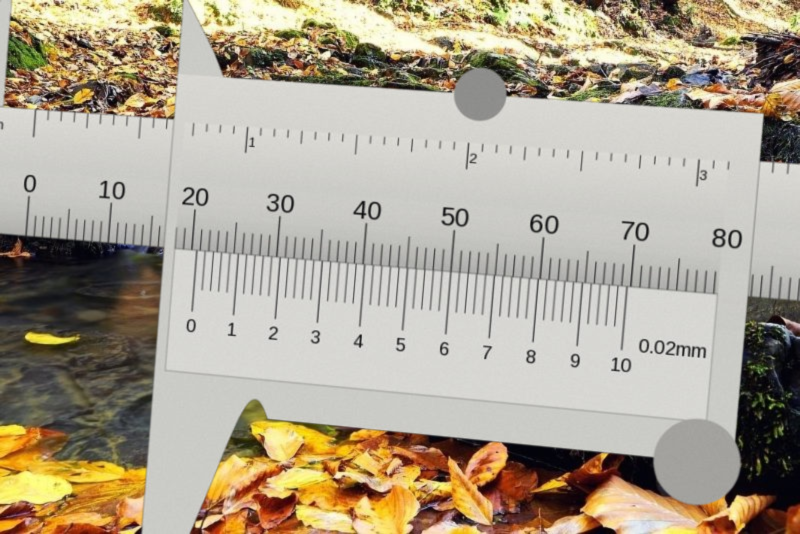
20.6
